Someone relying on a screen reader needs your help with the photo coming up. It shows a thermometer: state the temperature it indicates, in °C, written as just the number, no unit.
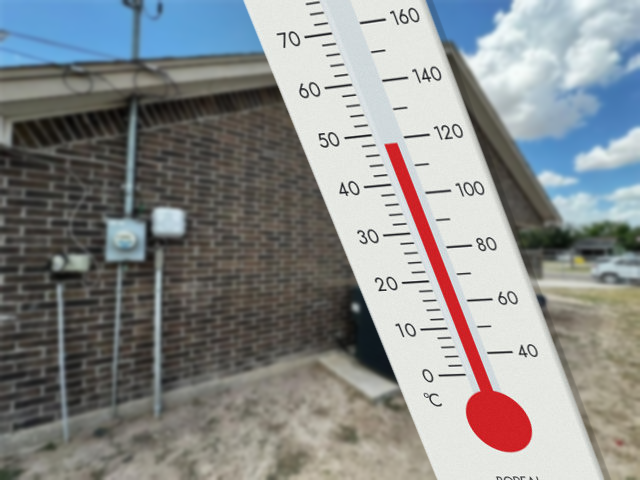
48
